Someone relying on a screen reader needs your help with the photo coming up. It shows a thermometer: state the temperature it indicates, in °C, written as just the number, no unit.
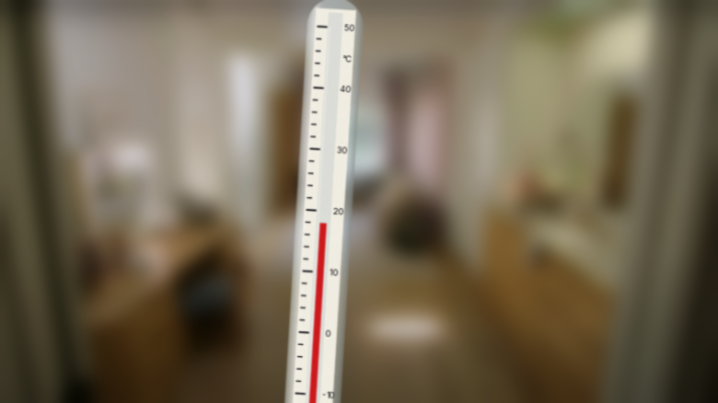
18
